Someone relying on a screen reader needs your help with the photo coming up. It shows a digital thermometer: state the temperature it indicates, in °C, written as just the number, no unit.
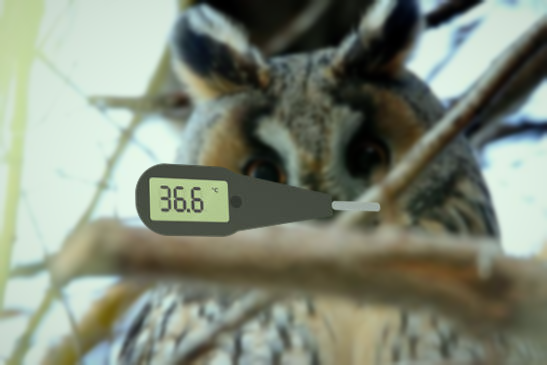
36.6
